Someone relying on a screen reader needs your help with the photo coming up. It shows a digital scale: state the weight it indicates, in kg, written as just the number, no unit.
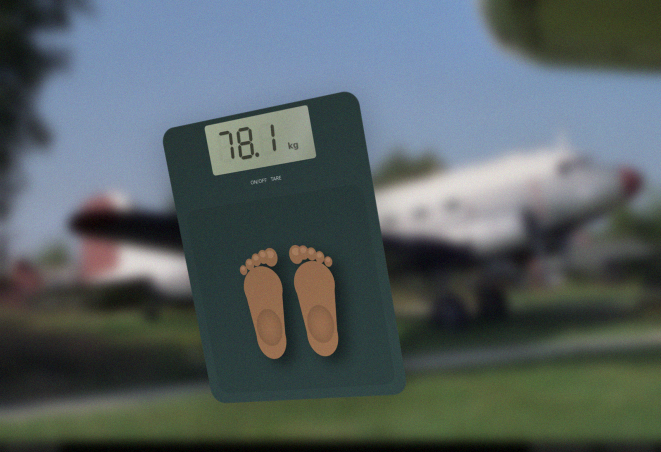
78.1
